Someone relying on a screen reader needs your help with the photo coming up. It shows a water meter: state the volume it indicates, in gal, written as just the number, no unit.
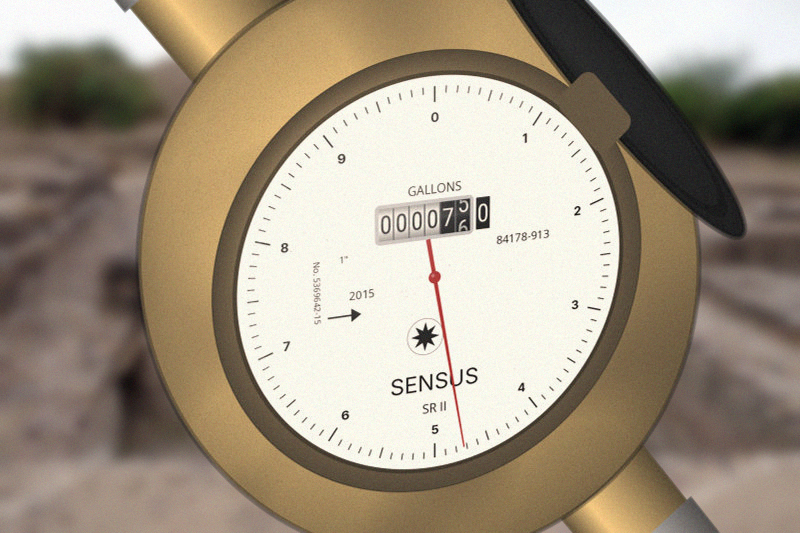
754.7
